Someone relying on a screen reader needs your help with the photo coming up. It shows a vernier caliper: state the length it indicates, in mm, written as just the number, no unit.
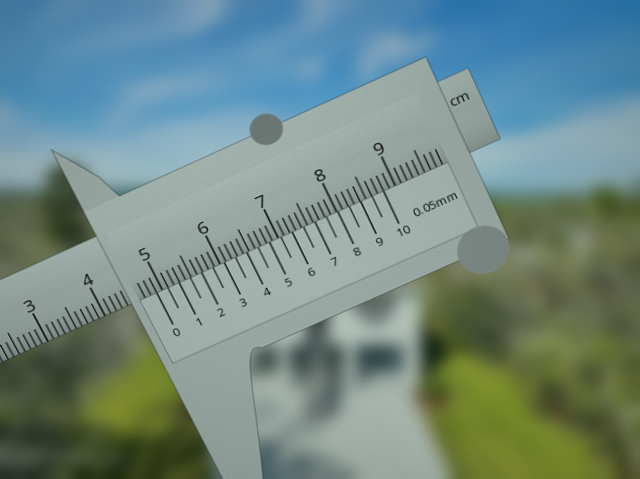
49.0
